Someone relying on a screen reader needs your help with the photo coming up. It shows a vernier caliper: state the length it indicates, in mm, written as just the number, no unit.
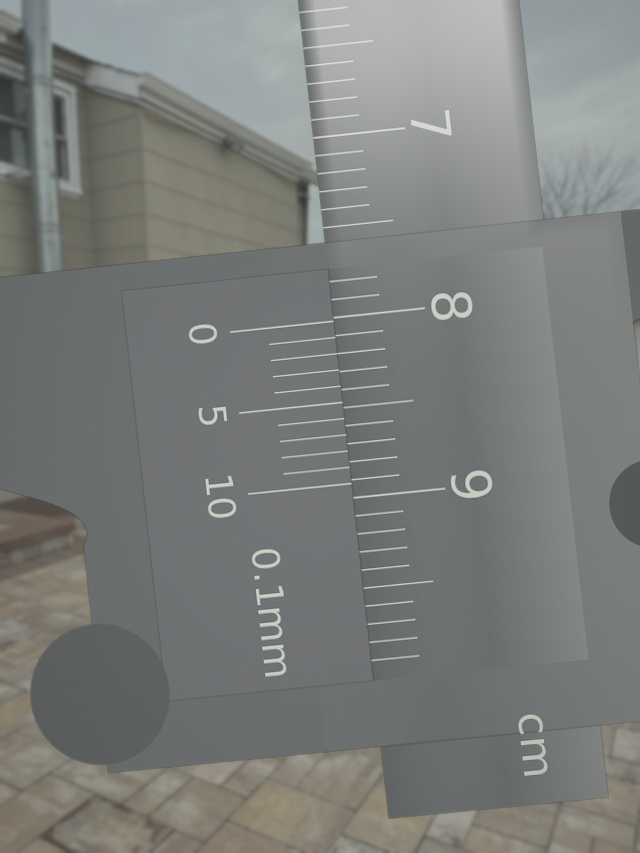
80.2
